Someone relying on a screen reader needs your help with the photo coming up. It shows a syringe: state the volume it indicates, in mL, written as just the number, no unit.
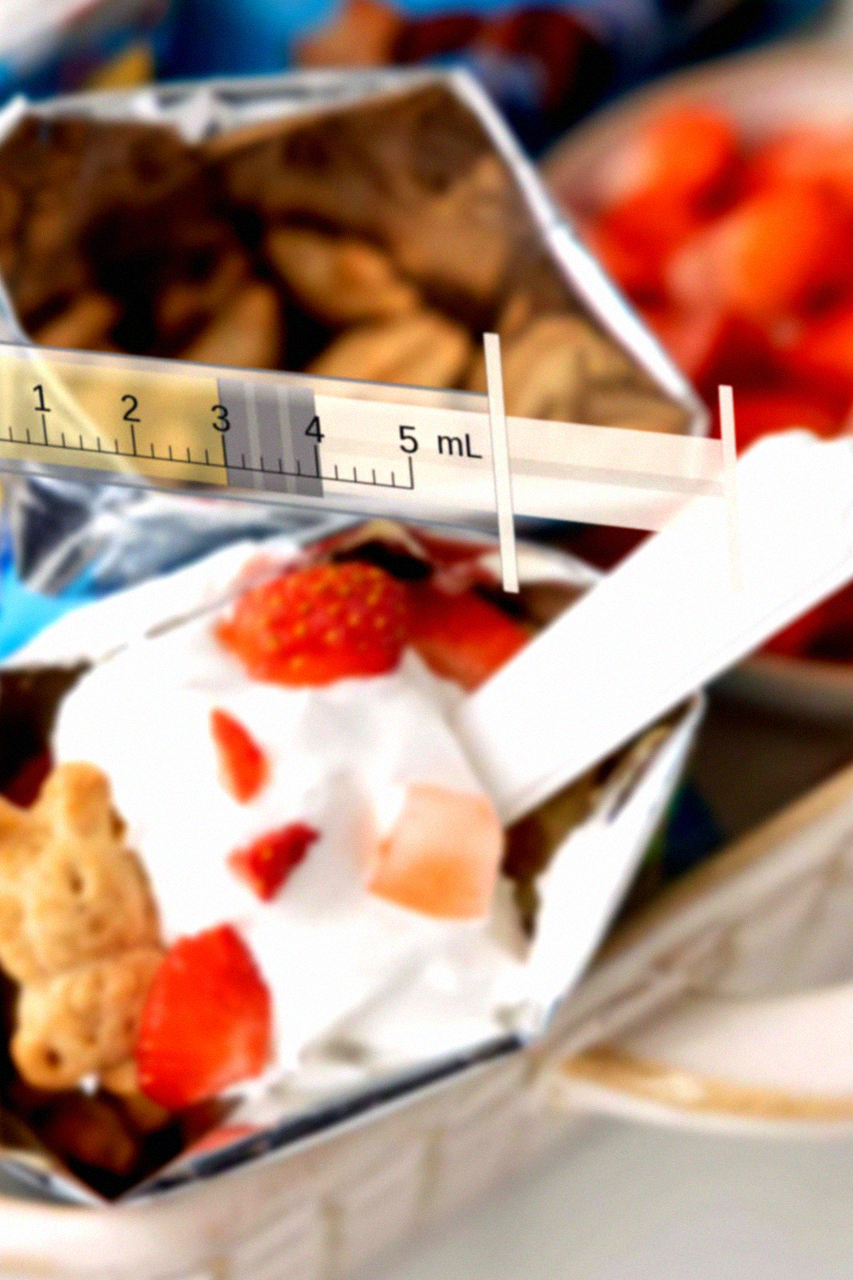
3
